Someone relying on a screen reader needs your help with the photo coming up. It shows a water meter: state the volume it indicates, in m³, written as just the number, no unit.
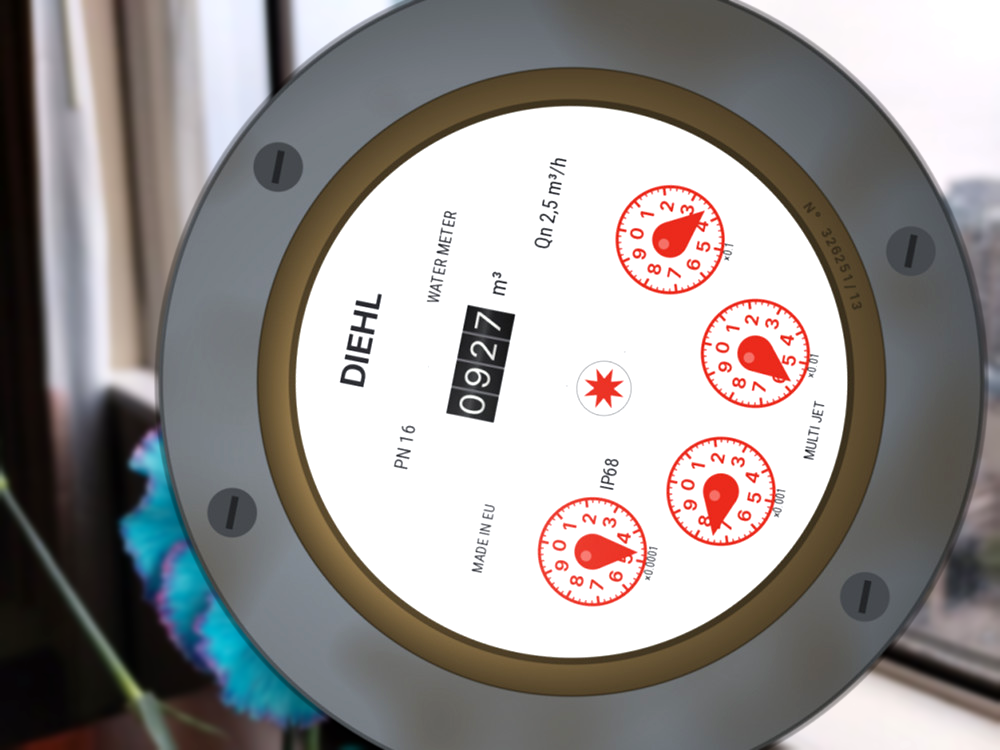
927.3574
